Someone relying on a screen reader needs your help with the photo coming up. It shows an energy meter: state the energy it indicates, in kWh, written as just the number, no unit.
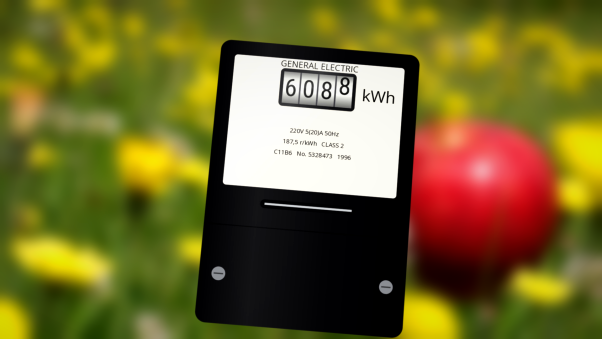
6088
